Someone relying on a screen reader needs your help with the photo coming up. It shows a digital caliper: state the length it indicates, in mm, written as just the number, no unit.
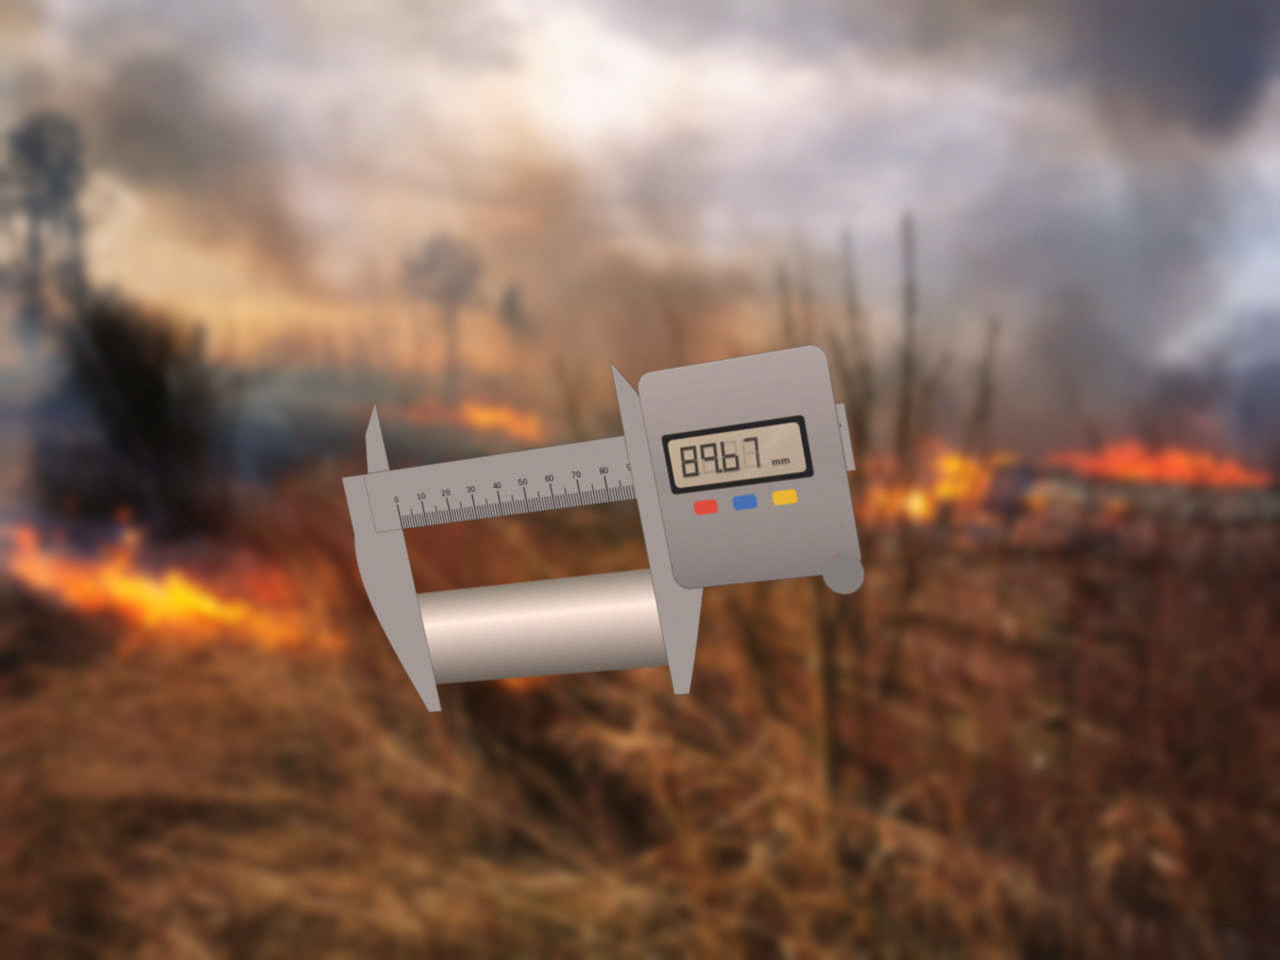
89.67
